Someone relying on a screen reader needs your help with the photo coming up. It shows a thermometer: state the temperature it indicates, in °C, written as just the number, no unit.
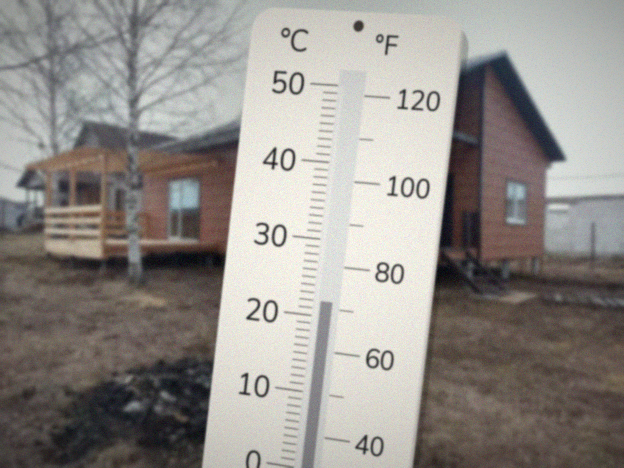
22
